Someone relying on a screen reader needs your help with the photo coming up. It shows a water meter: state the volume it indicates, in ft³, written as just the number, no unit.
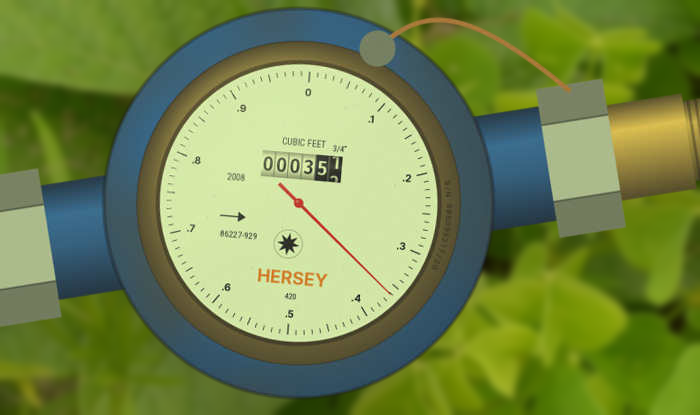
351.36
